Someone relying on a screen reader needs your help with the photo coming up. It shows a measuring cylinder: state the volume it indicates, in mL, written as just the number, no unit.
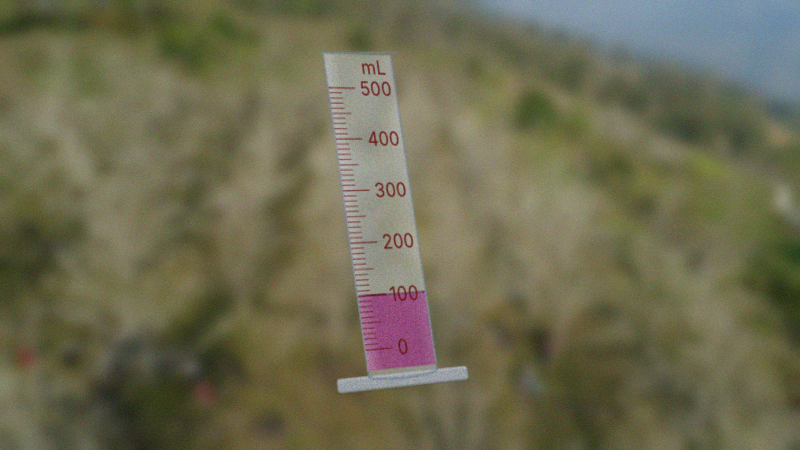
100
